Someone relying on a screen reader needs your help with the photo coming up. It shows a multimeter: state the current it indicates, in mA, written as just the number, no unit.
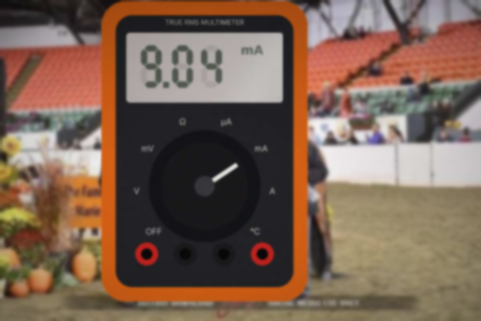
9.04
